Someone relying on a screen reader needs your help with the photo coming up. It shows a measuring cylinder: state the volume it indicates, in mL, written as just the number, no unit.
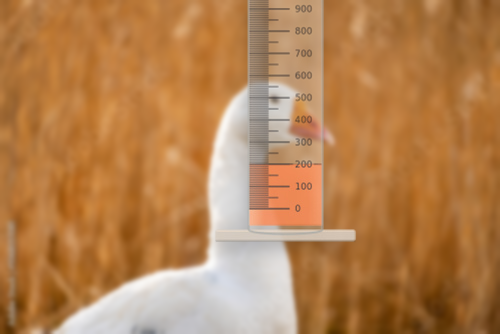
200
